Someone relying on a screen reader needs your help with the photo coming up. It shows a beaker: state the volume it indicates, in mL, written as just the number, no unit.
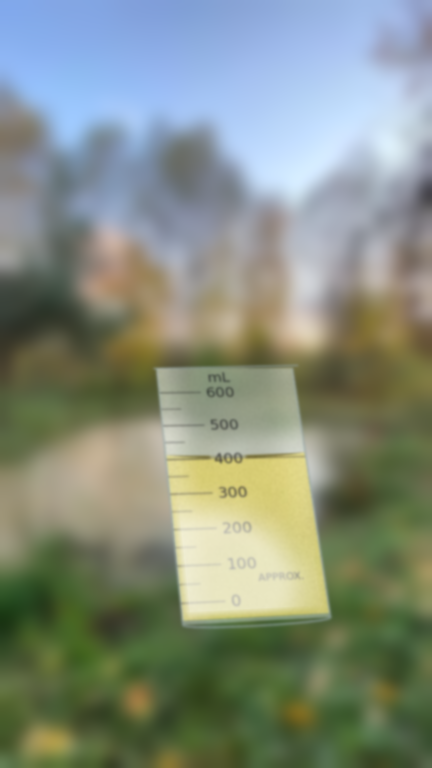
400
